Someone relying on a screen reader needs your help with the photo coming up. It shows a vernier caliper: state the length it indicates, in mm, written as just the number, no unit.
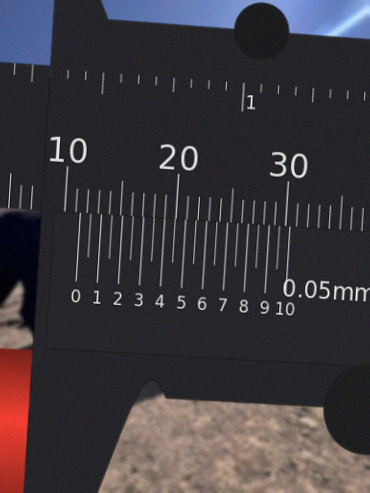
11.4
